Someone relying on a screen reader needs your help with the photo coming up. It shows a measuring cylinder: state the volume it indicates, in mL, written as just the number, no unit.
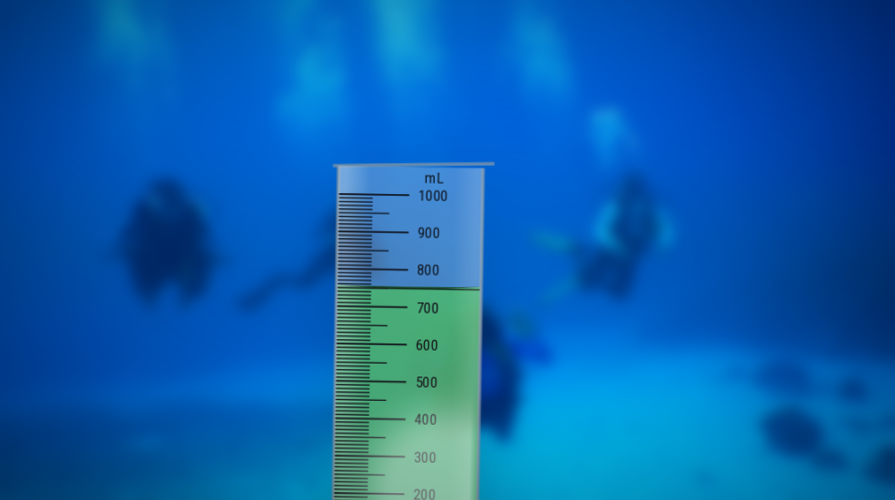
750
